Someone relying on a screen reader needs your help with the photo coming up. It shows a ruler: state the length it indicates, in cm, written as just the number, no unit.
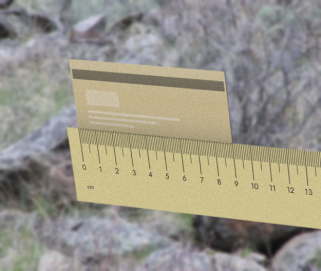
9
